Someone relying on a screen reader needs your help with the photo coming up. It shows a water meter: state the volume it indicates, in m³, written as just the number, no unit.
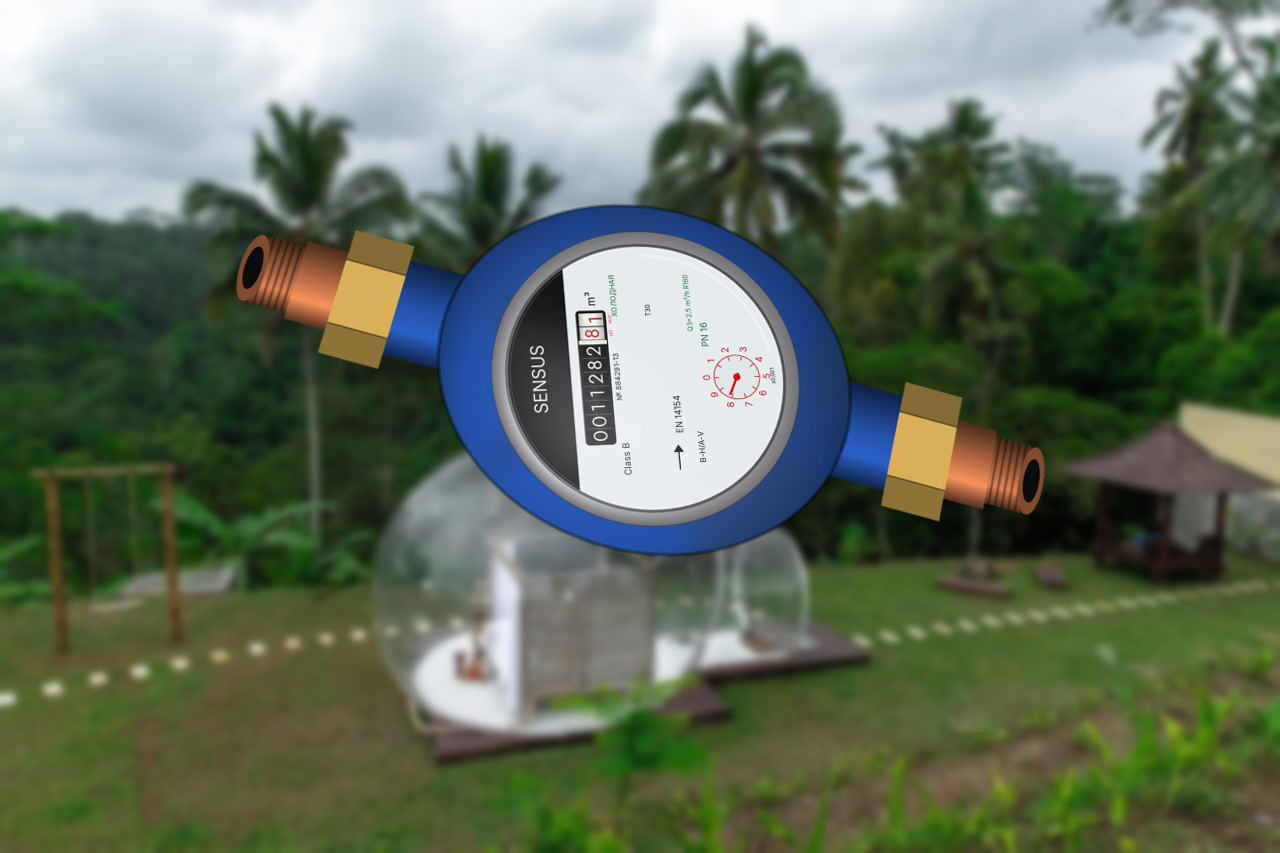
11282.808
